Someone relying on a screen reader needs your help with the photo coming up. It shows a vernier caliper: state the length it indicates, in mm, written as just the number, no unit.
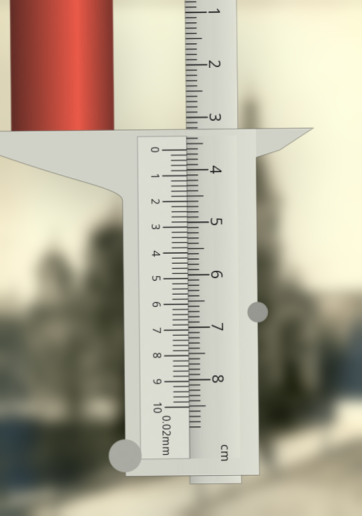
36.2
